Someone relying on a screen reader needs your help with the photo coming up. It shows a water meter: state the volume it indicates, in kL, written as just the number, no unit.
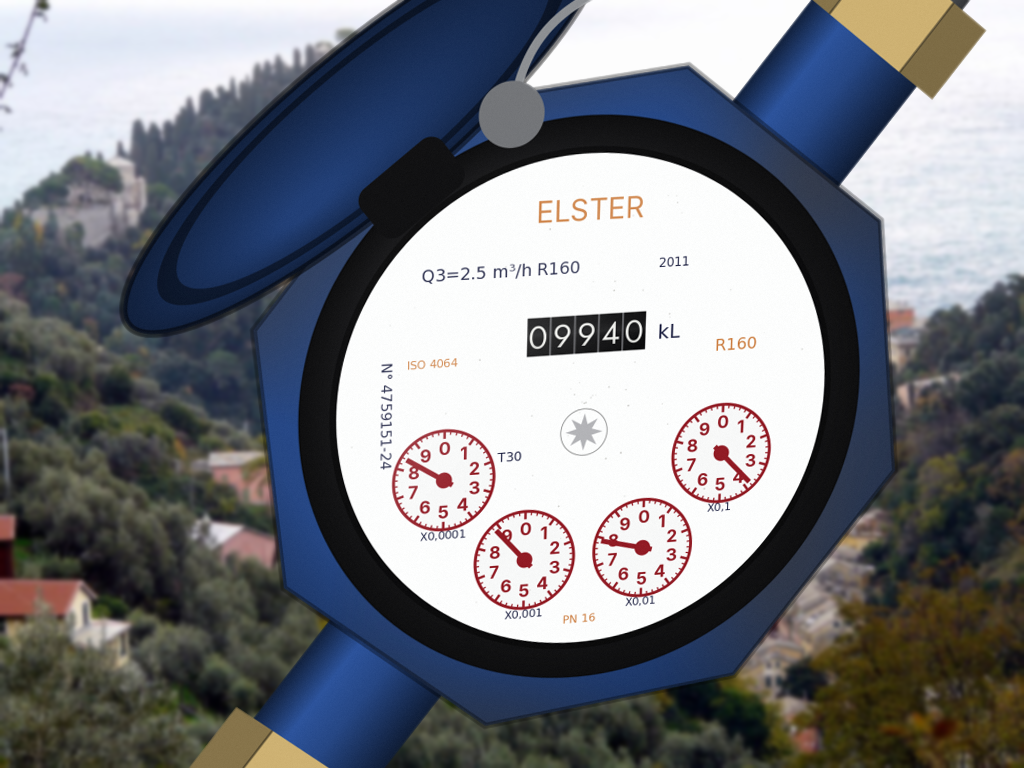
9940.3788
